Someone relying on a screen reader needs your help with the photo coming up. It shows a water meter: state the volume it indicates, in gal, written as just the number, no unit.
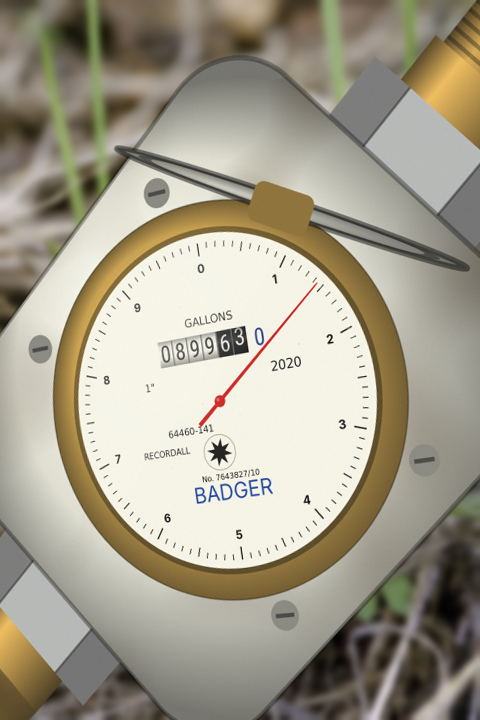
899631.4
